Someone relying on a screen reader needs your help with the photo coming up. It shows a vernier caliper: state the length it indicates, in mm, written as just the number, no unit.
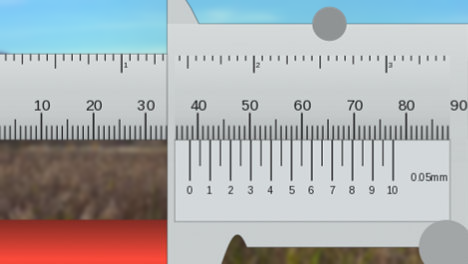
38.5
